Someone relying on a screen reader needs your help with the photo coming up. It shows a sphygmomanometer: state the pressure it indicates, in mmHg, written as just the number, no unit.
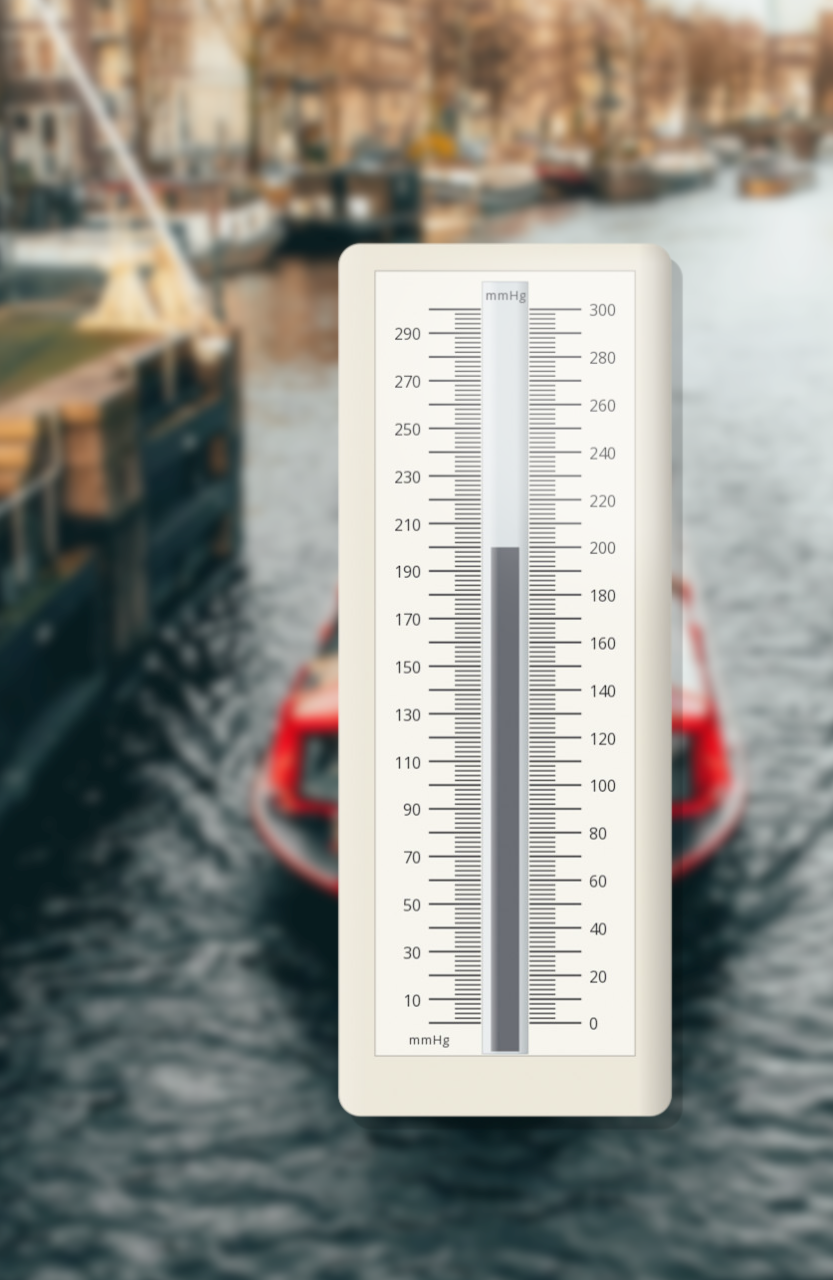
200
